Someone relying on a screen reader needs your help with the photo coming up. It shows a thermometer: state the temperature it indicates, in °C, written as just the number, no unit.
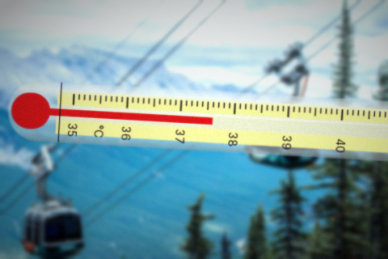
37.6
